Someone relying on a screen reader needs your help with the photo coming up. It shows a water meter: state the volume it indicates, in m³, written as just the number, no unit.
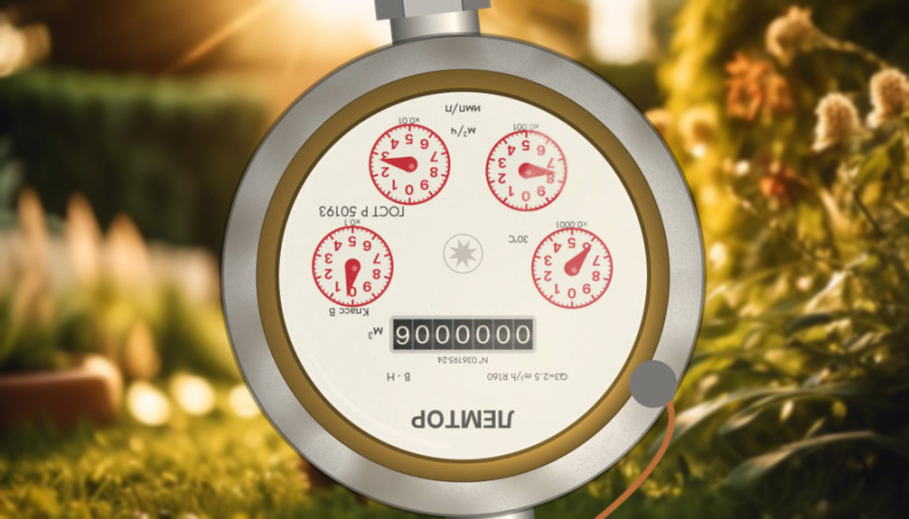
6.0276
